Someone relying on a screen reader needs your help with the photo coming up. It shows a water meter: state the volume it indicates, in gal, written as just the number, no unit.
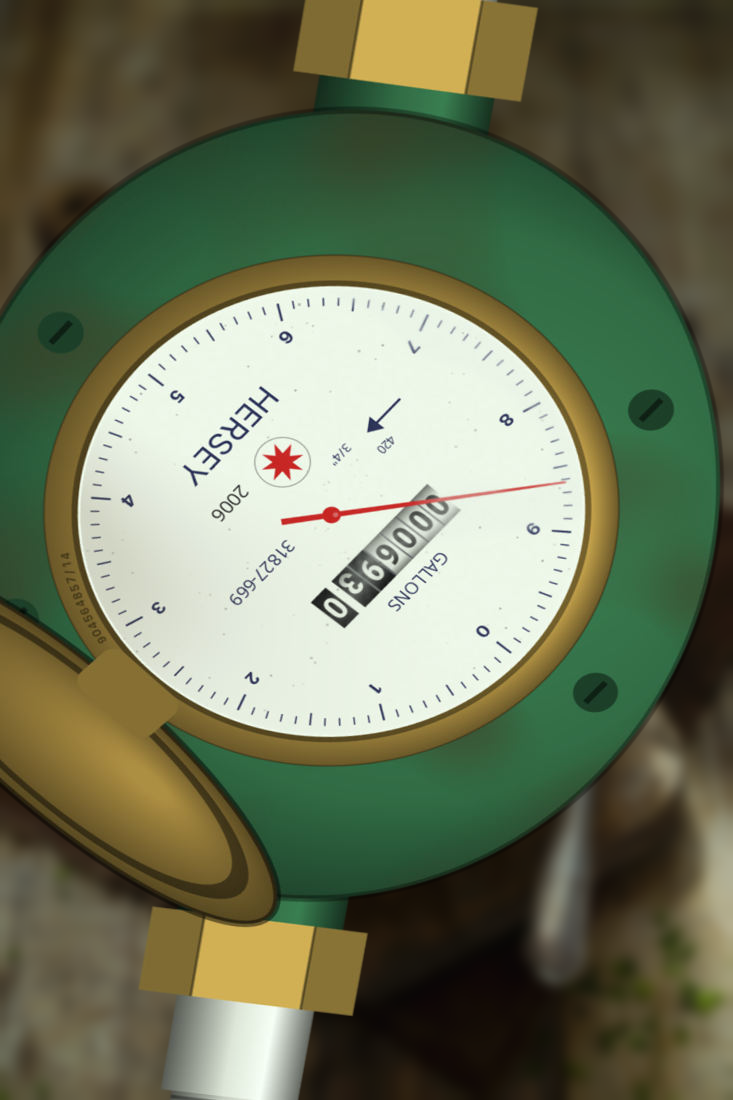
6928.6
